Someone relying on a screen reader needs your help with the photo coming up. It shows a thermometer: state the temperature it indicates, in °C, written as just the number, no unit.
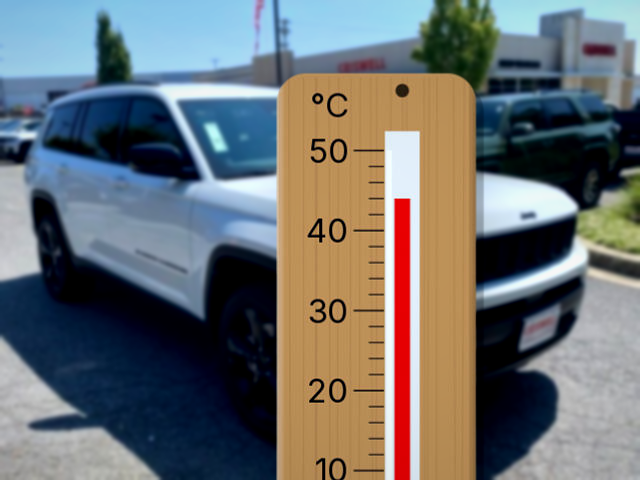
44
